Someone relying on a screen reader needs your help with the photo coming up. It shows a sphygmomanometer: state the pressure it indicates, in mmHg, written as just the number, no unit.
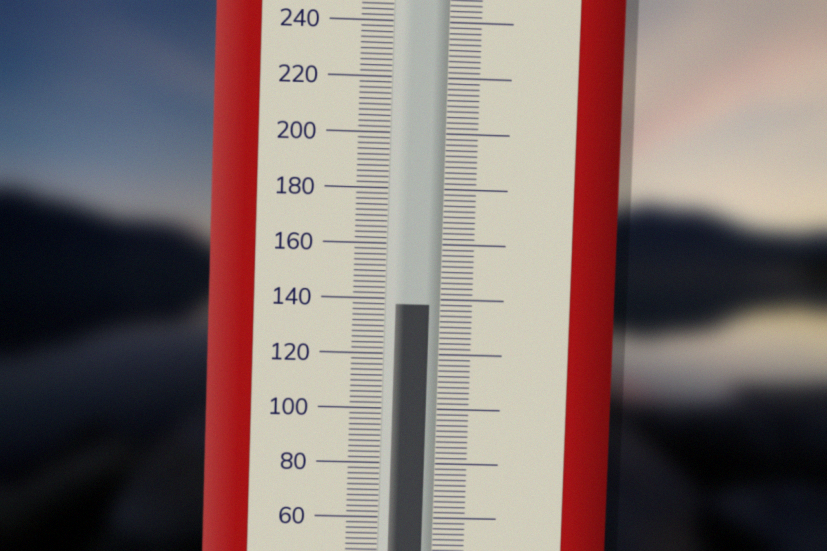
138
